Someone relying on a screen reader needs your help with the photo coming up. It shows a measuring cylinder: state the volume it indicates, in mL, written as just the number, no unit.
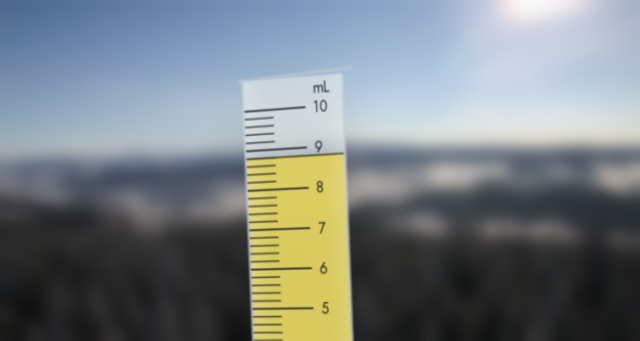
8.8
